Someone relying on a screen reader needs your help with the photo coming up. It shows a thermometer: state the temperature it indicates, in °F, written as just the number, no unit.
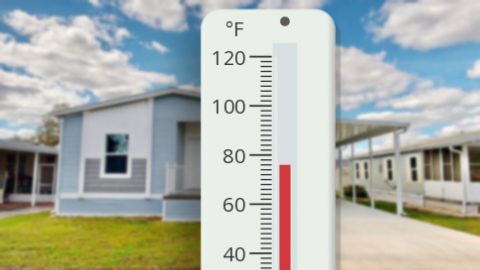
76
